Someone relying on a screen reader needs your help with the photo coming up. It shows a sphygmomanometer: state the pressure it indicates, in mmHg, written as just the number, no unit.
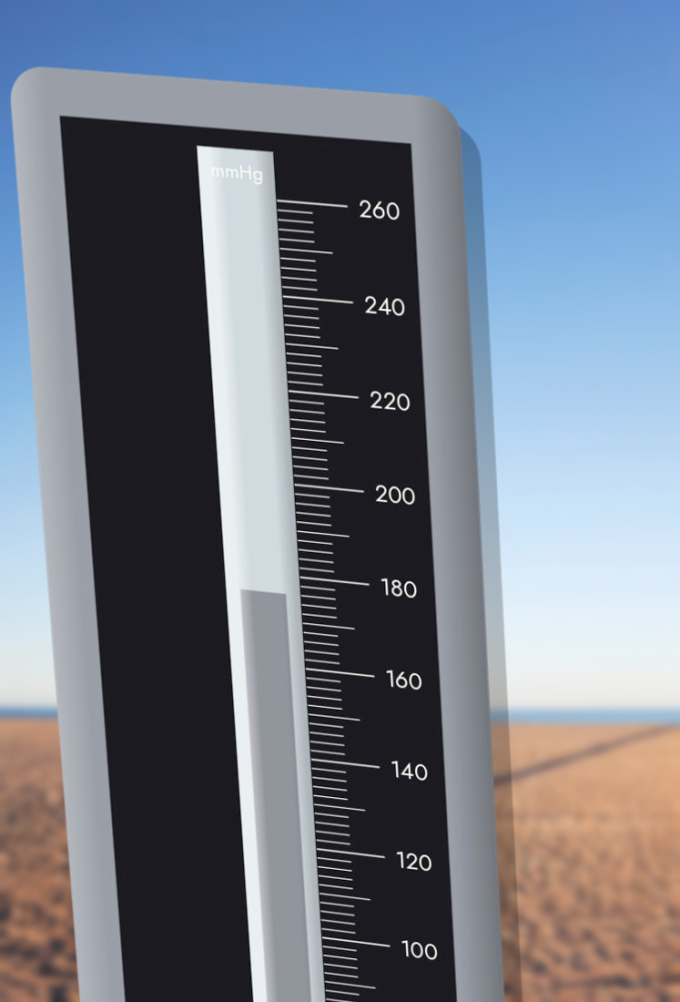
176
